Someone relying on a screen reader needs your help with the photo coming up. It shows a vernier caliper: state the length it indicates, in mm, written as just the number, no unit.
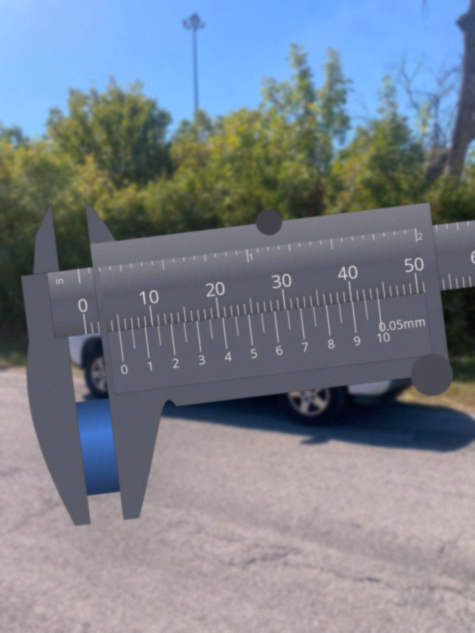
5.0
